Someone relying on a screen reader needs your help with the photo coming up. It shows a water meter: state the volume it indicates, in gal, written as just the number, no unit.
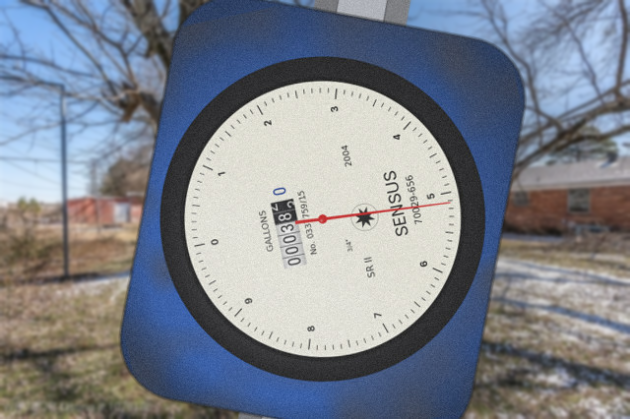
3825.1
